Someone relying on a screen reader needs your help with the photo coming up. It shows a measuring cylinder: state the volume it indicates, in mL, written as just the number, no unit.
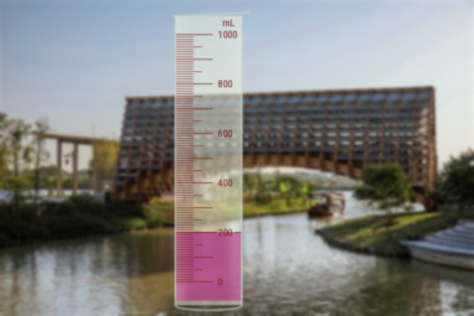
200
